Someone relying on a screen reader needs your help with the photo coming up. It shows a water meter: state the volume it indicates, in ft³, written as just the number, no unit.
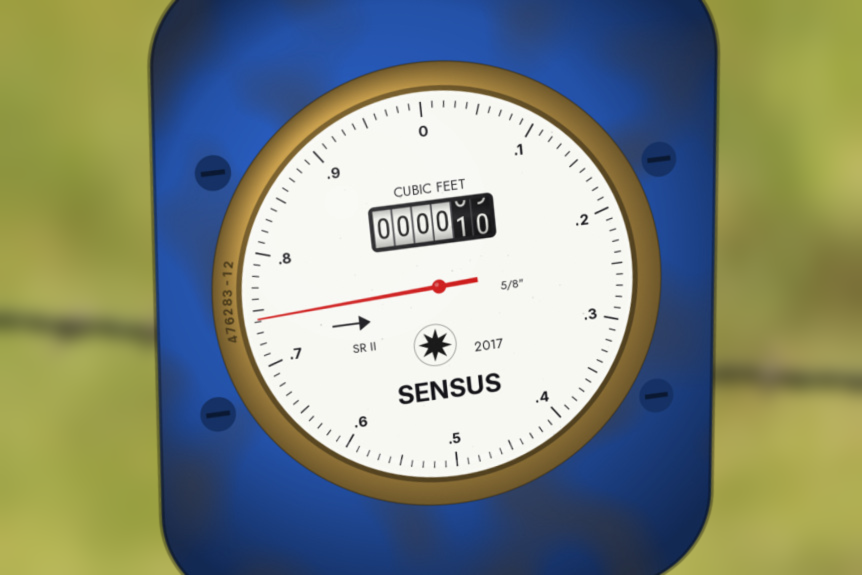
9.74
